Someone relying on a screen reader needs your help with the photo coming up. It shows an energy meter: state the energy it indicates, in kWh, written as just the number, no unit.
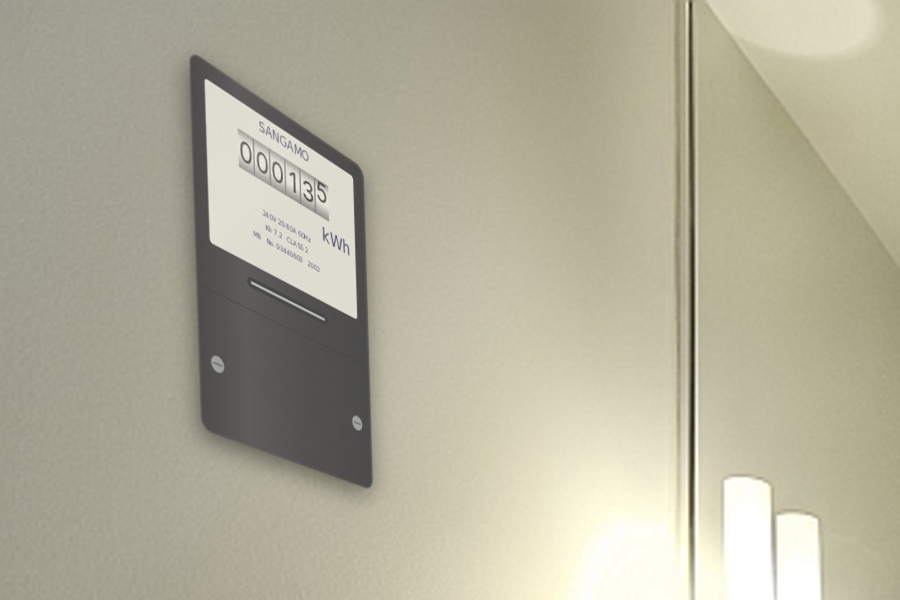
135
